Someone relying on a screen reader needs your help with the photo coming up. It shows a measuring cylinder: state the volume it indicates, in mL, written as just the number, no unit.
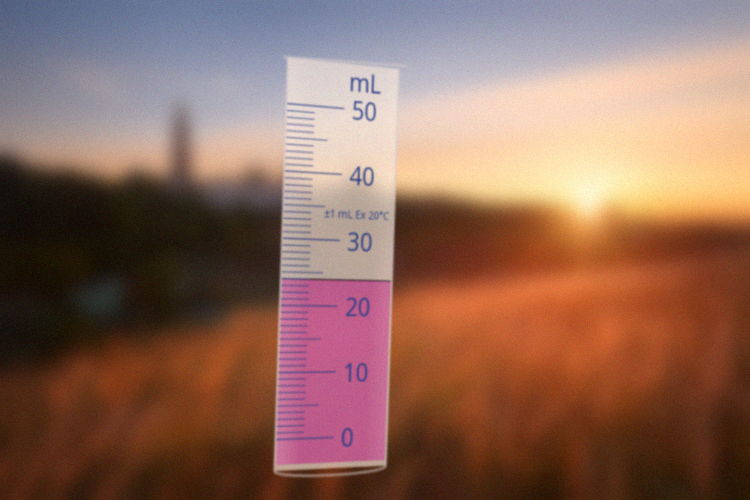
24
